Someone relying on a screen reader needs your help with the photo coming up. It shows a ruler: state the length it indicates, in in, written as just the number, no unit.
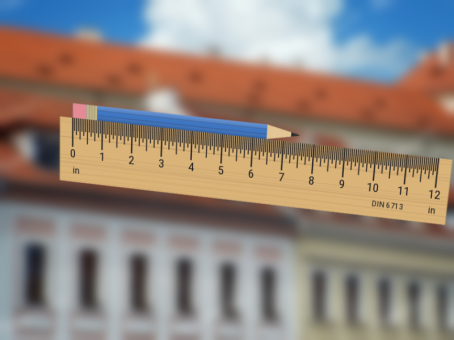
7.5
